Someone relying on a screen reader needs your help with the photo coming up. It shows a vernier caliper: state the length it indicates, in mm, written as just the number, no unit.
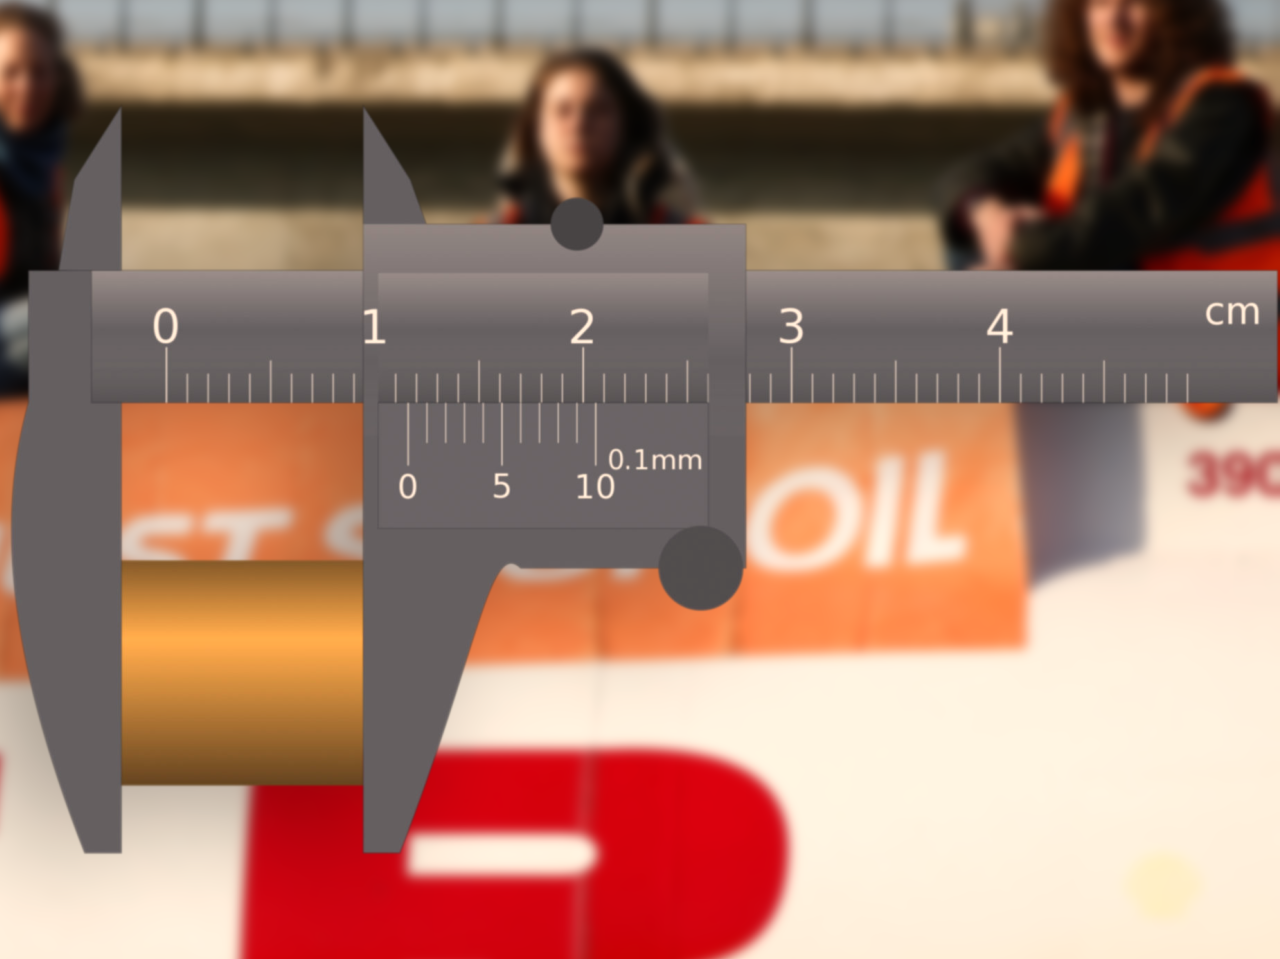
11.6
